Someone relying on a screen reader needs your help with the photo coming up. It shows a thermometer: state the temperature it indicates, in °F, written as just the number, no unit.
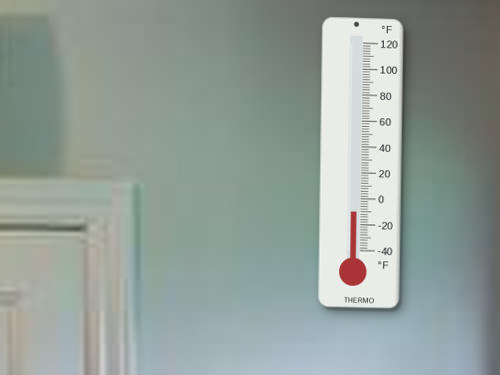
-10
